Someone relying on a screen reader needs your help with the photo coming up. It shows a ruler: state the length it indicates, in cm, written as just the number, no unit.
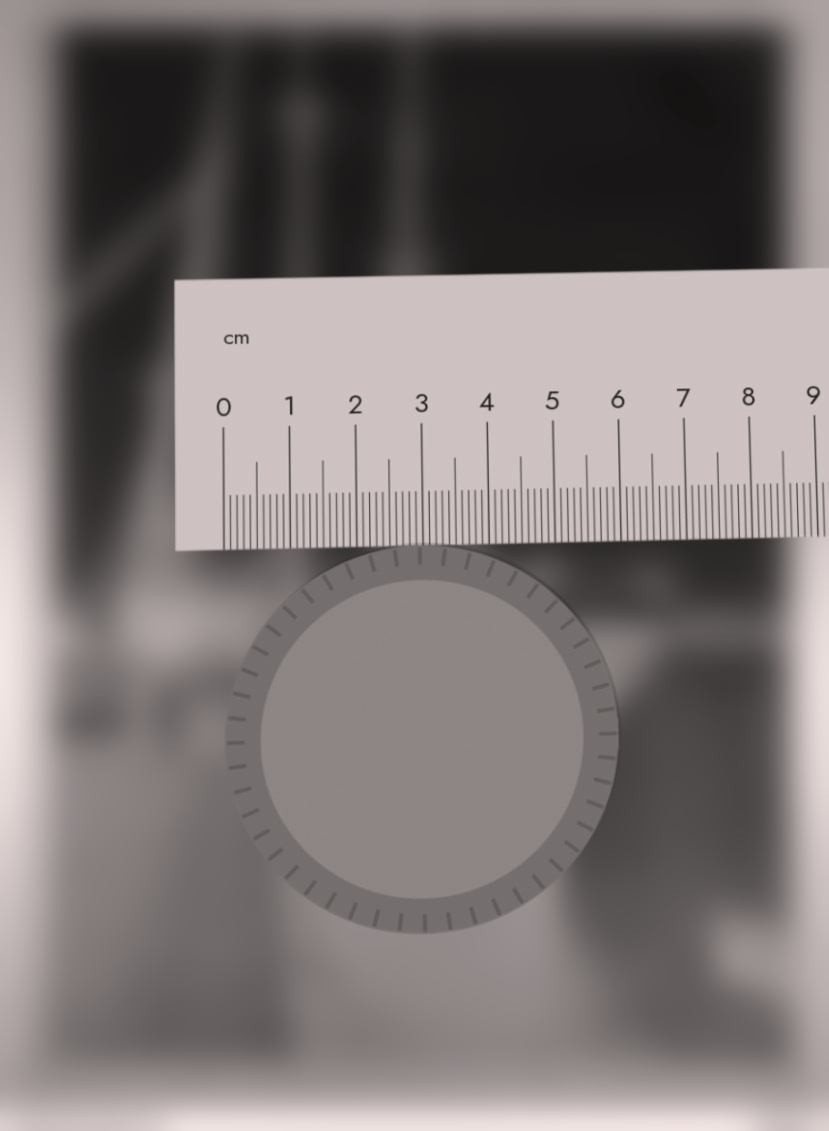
5.9
